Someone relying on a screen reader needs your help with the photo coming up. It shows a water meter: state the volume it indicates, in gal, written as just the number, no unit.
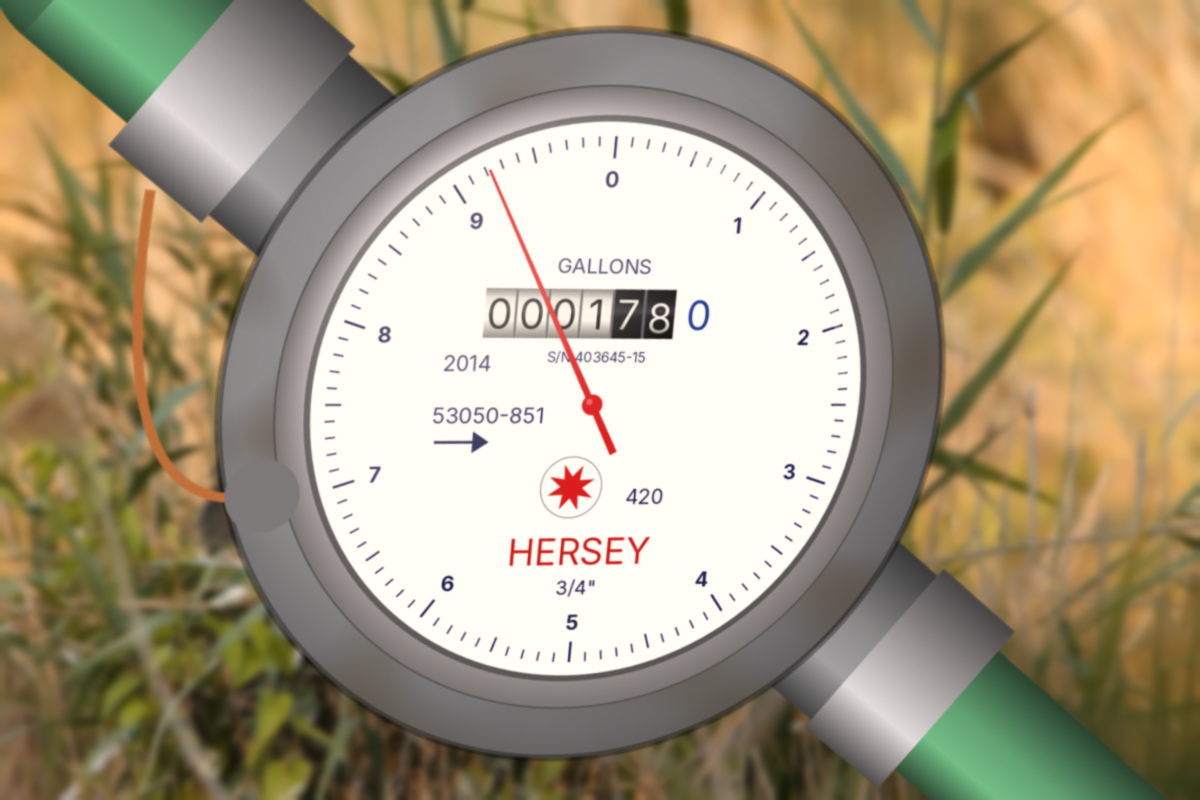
1779.2
